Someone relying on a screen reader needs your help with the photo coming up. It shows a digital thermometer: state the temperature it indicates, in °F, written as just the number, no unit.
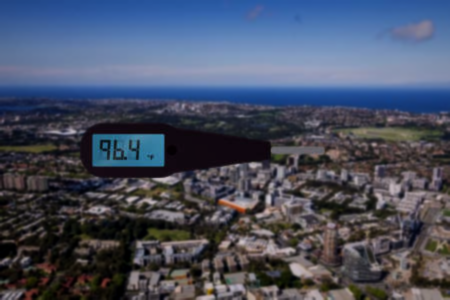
96.4
